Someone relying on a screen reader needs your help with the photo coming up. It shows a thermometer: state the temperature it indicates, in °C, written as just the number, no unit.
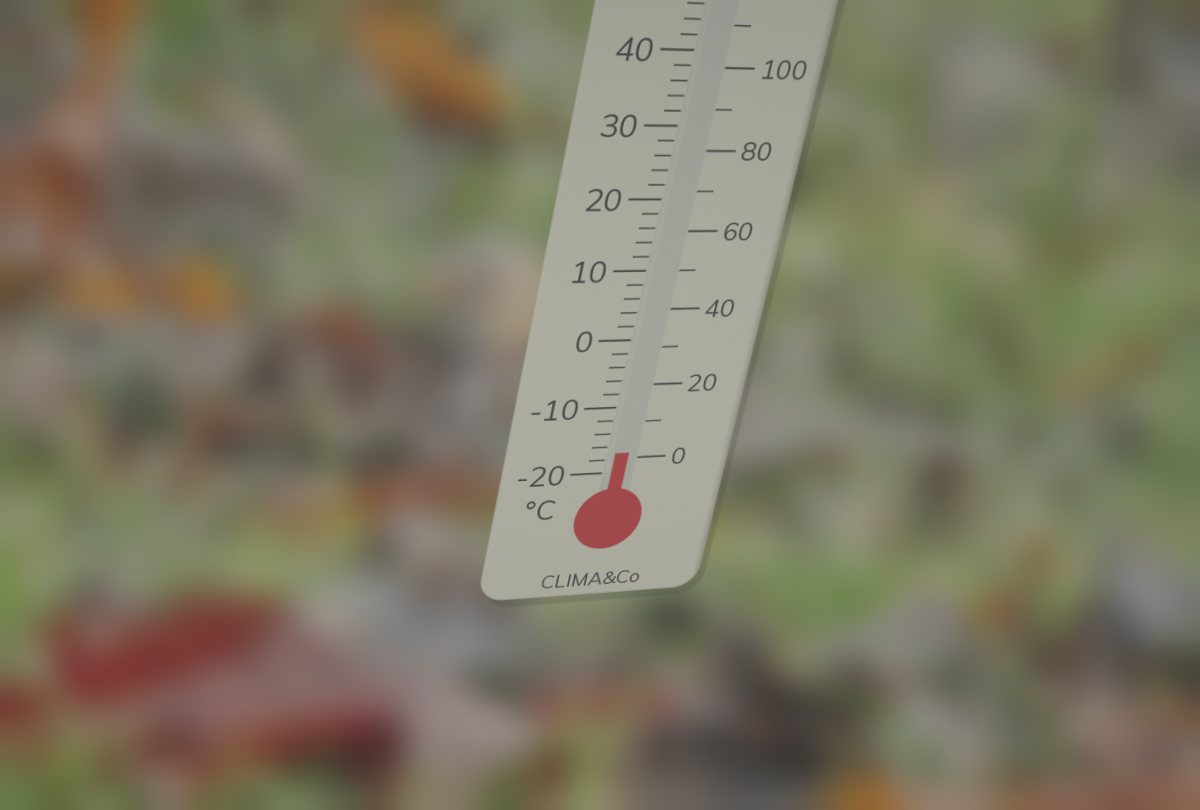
-17
